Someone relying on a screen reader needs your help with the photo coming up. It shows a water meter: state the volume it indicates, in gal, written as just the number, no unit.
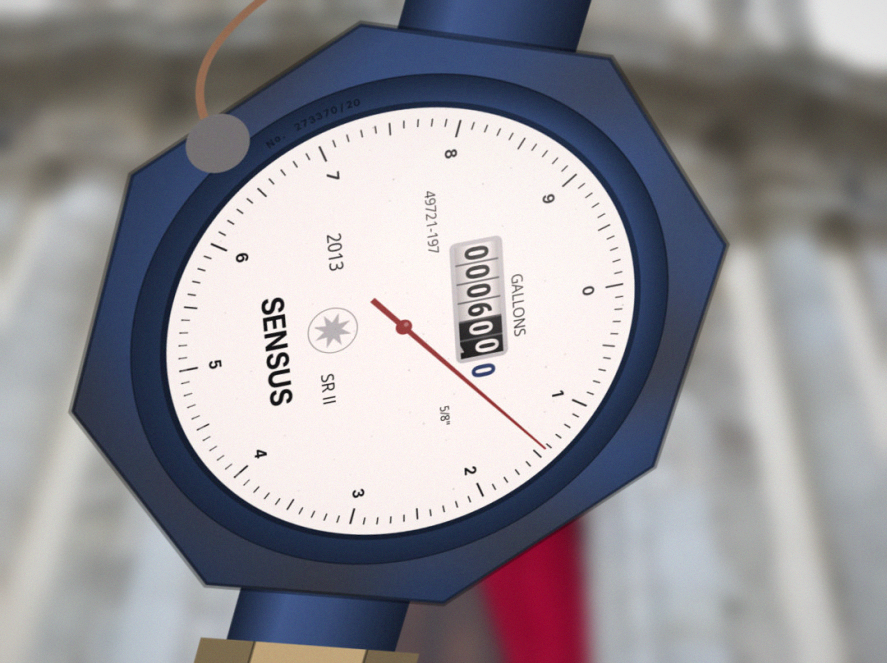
6001.4
